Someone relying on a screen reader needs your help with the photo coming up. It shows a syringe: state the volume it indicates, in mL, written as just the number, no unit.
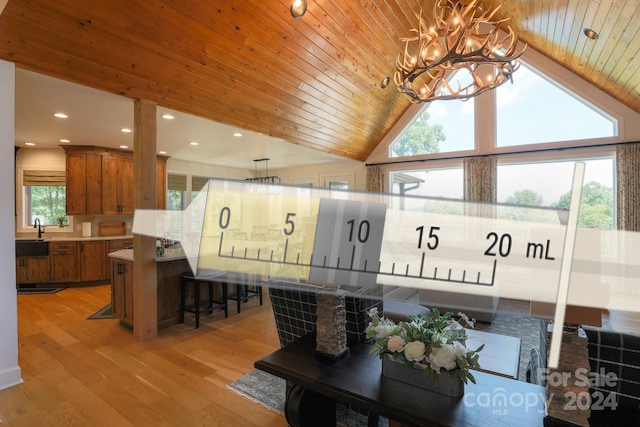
7
